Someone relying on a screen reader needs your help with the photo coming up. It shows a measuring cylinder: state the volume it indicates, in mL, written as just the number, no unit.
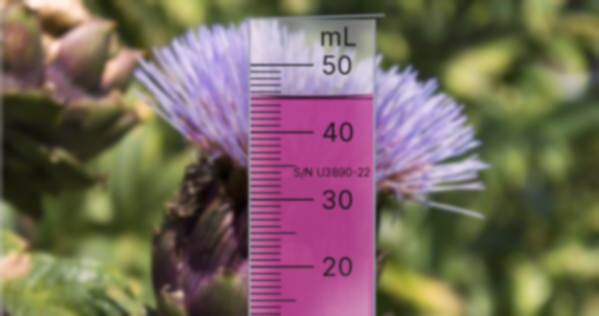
45
